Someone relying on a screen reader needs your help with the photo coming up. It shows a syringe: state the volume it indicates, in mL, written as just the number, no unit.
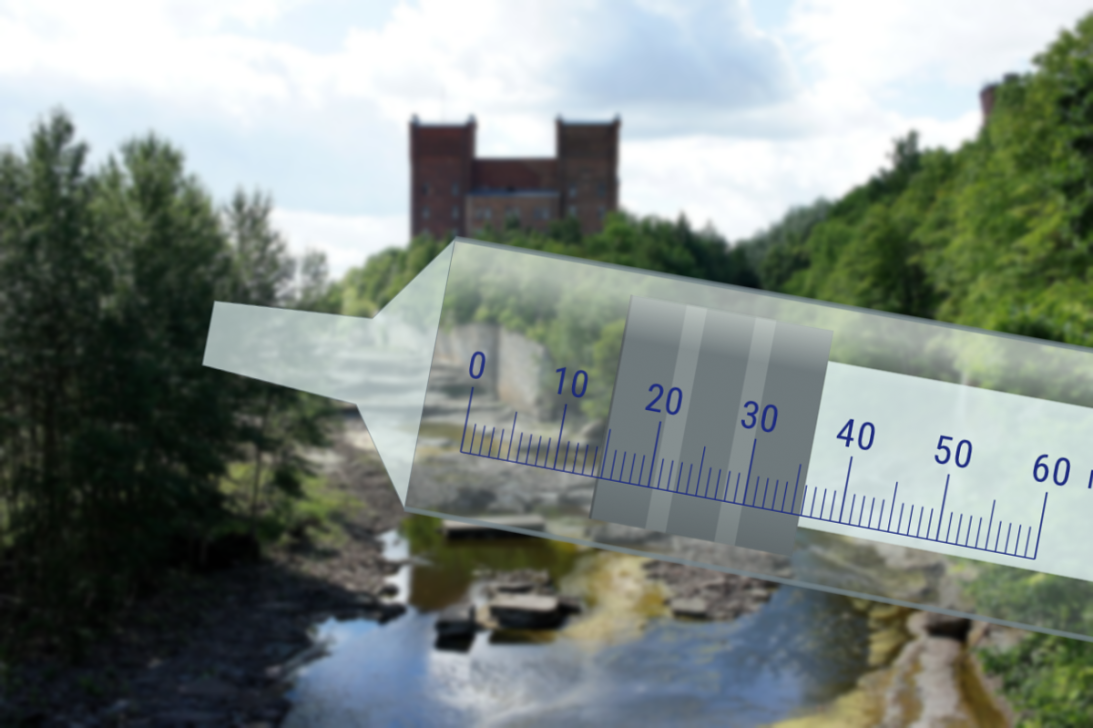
14.5
